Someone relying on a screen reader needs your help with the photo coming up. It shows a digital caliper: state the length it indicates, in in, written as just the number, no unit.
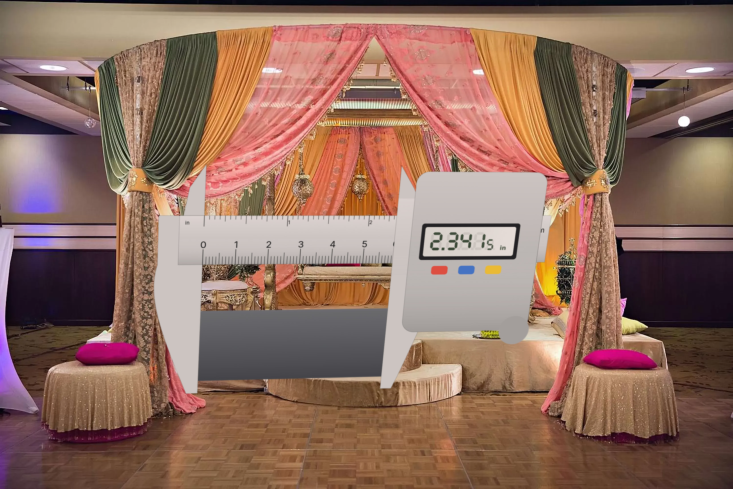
2.3415
